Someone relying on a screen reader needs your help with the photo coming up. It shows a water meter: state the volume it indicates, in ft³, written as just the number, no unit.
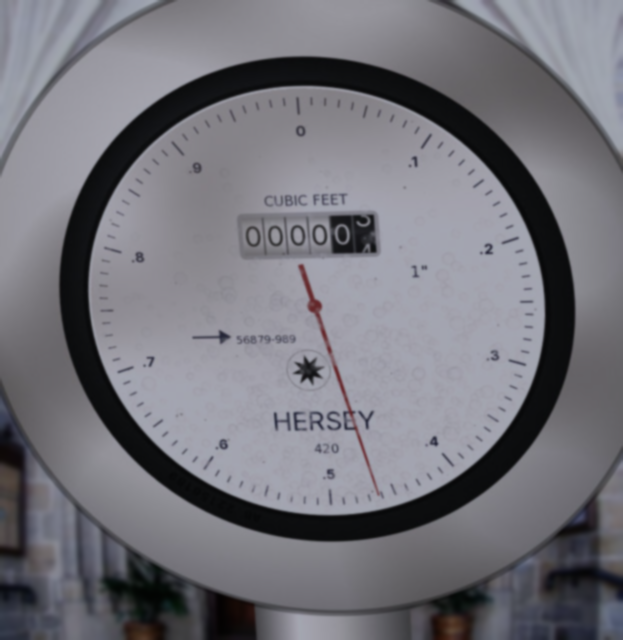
3.46
